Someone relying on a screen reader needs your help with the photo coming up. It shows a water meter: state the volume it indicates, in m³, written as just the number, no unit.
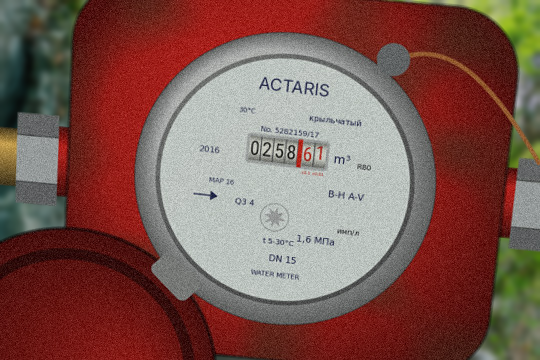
258.61
